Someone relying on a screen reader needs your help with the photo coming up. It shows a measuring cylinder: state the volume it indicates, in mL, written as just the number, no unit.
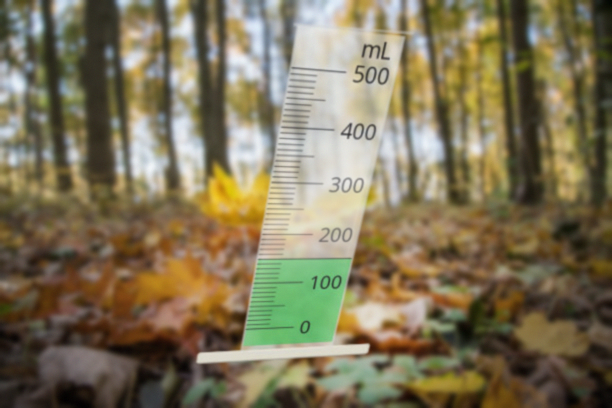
150
